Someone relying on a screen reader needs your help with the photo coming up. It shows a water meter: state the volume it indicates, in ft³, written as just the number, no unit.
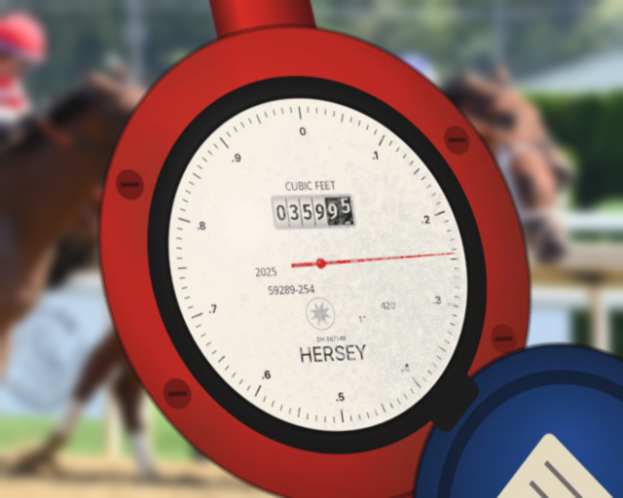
35995.24
